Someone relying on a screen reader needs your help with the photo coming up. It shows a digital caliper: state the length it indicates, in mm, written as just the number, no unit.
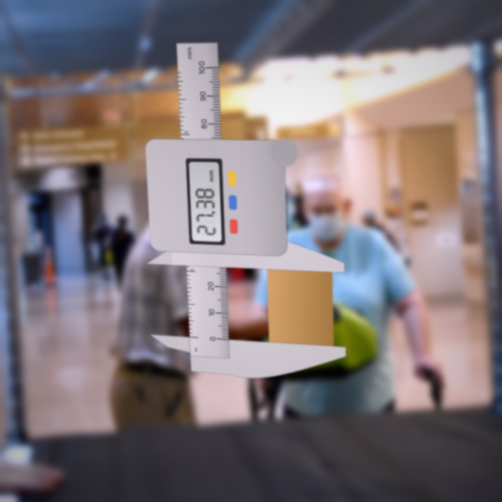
27.38
